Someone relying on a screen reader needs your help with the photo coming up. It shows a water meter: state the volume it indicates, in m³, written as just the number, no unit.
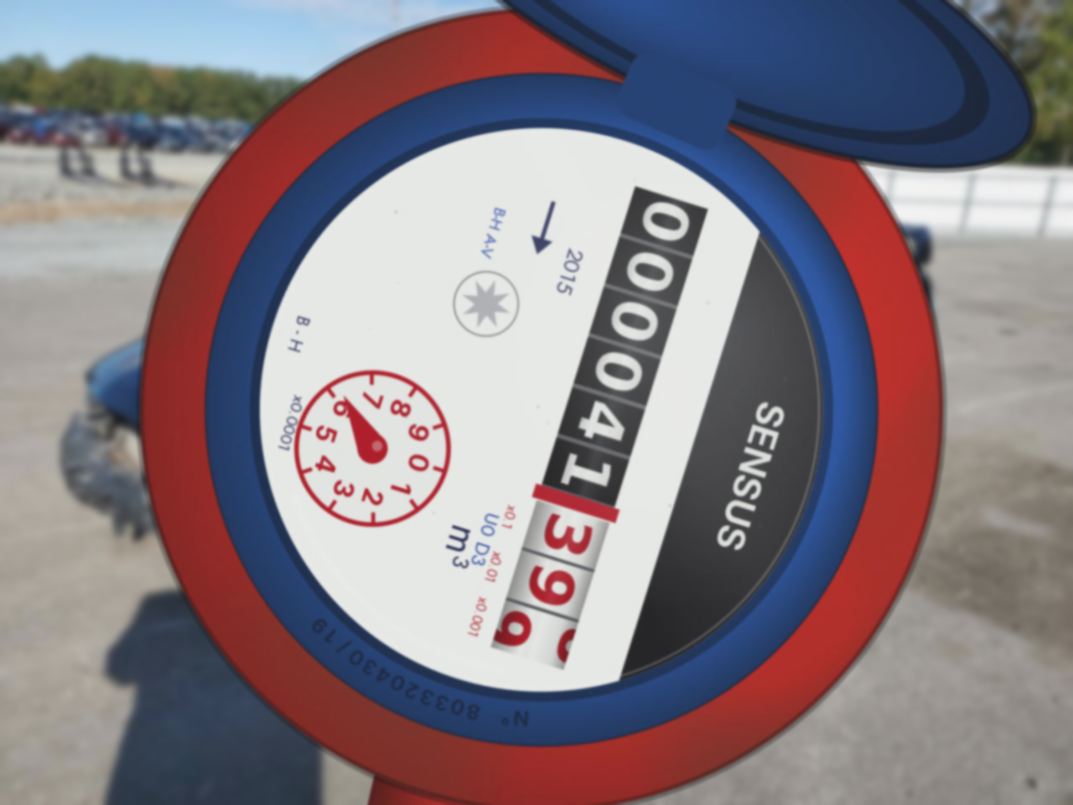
41.3986
